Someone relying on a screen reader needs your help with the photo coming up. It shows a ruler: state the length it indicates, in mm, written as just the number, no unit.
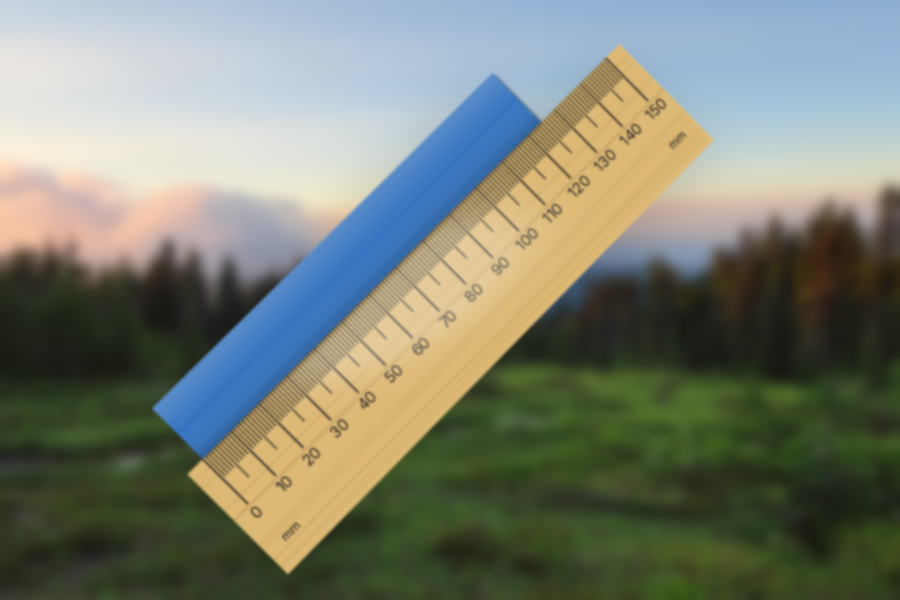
125
